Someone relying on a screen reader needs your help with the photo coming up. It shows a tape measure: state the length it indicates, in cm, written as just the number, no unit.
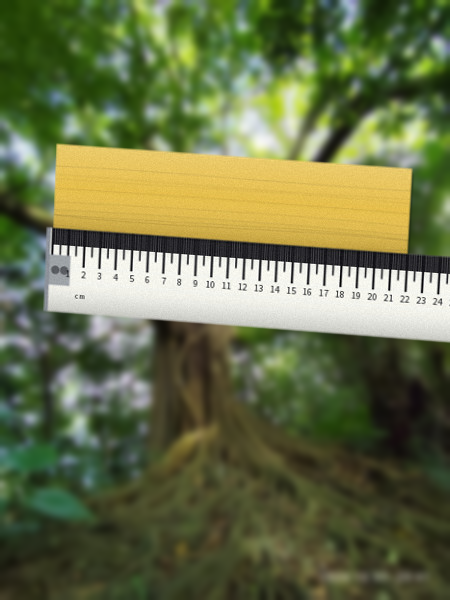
22
